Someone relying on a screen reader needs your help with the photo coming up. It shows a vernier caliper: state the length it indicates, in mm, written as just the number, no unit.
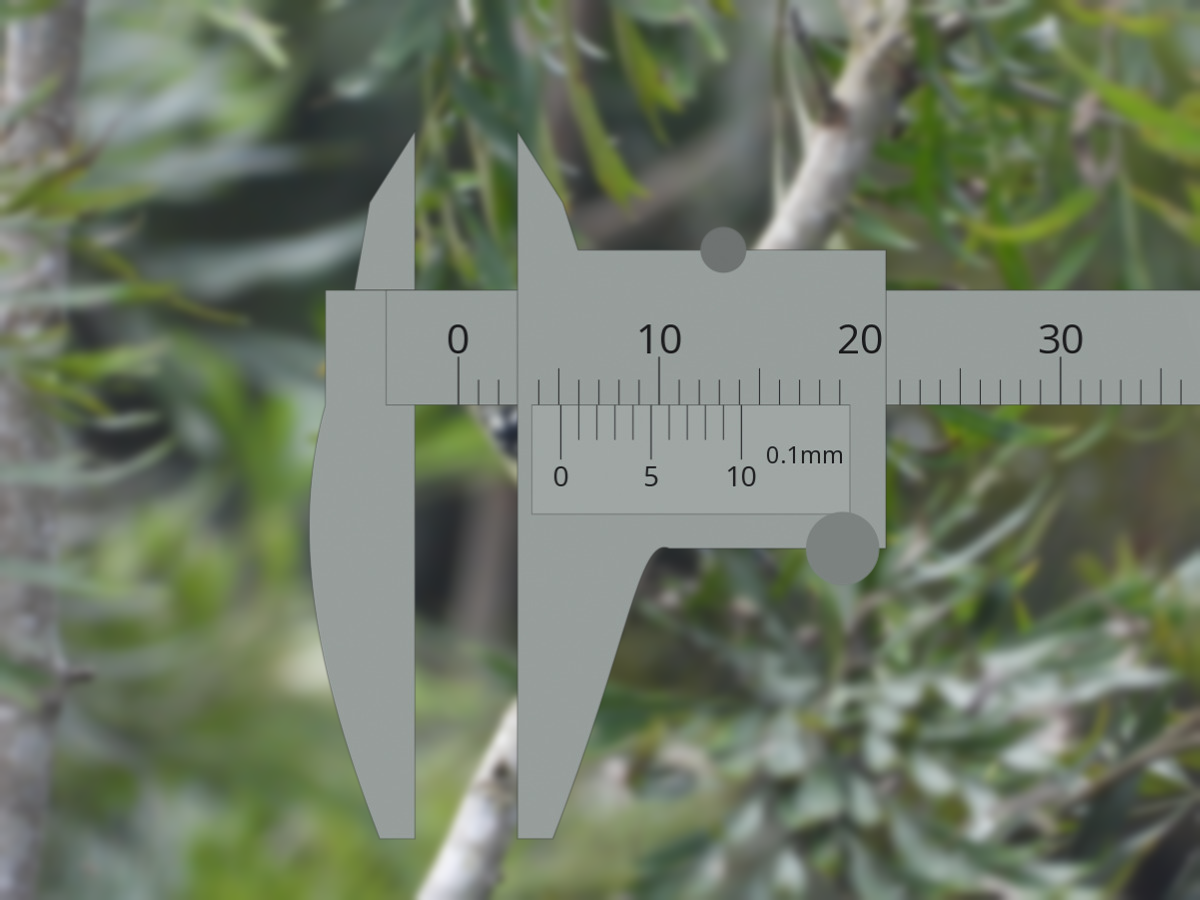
5.1
